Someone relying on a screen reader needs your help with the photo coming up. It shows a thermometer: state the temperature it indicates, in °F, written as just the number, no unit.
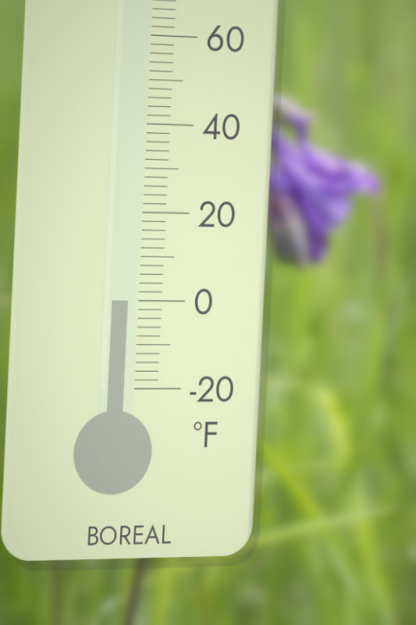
0
